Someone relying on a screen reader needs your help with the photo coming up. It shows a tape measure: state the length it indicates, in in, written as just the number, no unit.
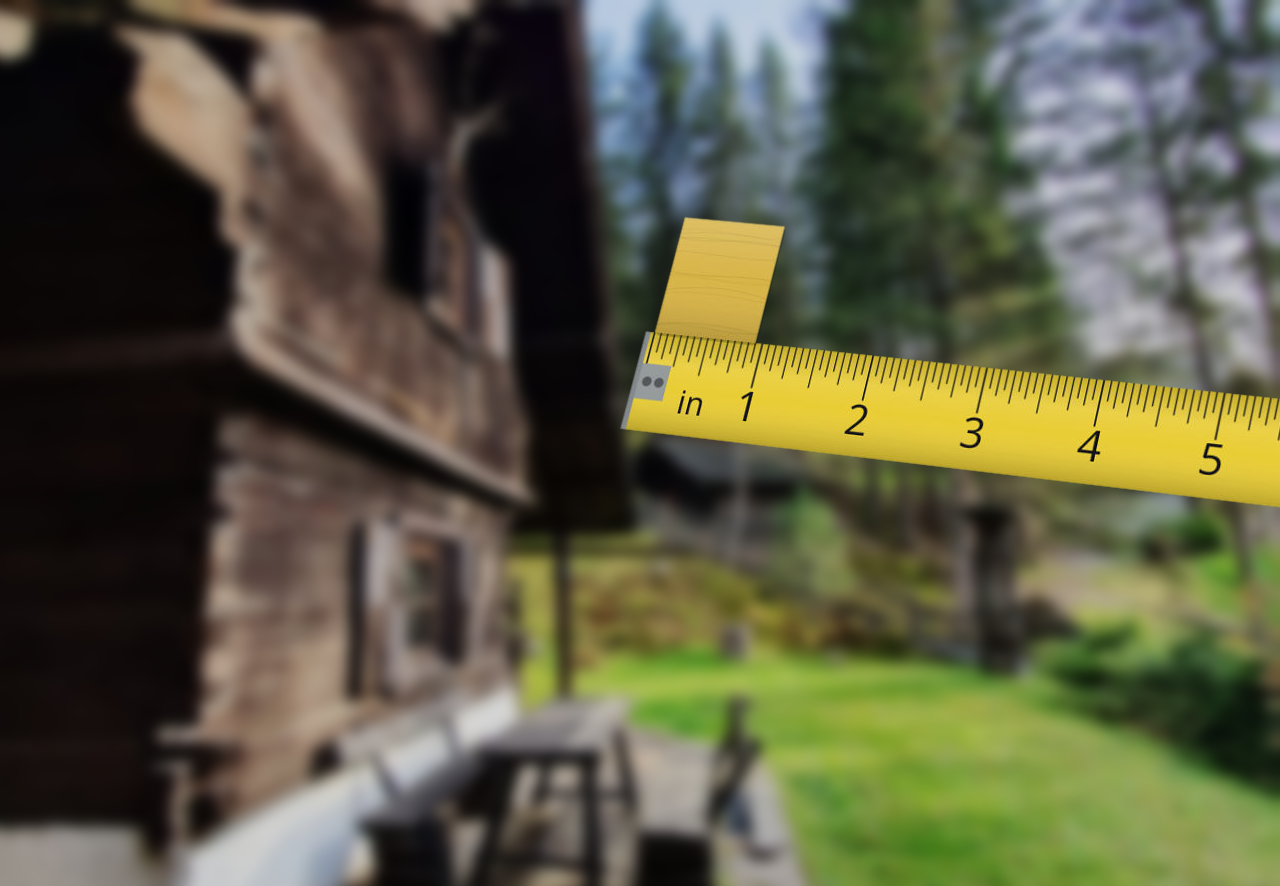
0.9375
